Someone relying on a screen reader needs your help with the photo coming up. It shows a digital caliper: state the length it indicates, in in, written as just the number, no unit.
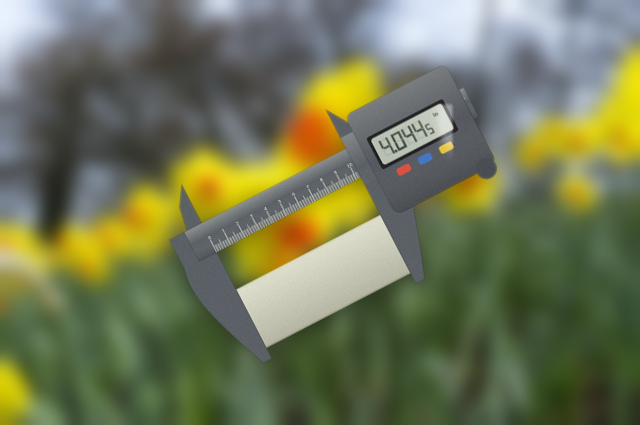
4.0445
